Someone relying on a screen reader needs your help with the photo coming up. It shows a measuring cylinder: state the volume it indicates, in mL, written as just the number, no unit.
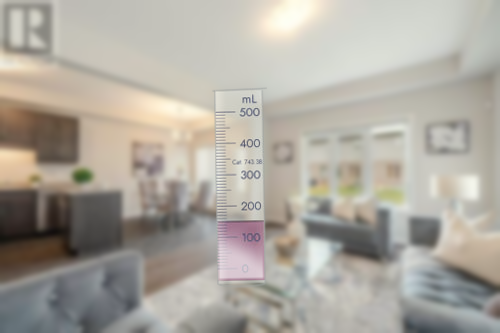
150
